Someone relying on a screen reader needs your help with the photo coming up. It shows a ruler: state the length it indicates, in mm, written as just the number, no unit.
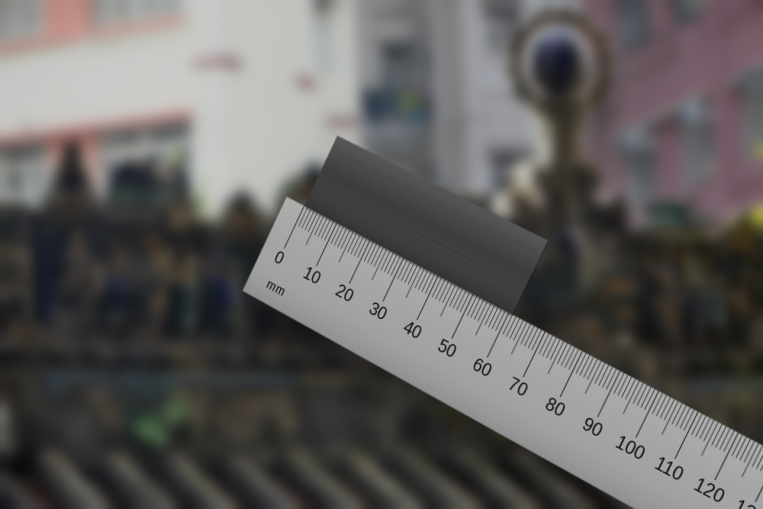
61
